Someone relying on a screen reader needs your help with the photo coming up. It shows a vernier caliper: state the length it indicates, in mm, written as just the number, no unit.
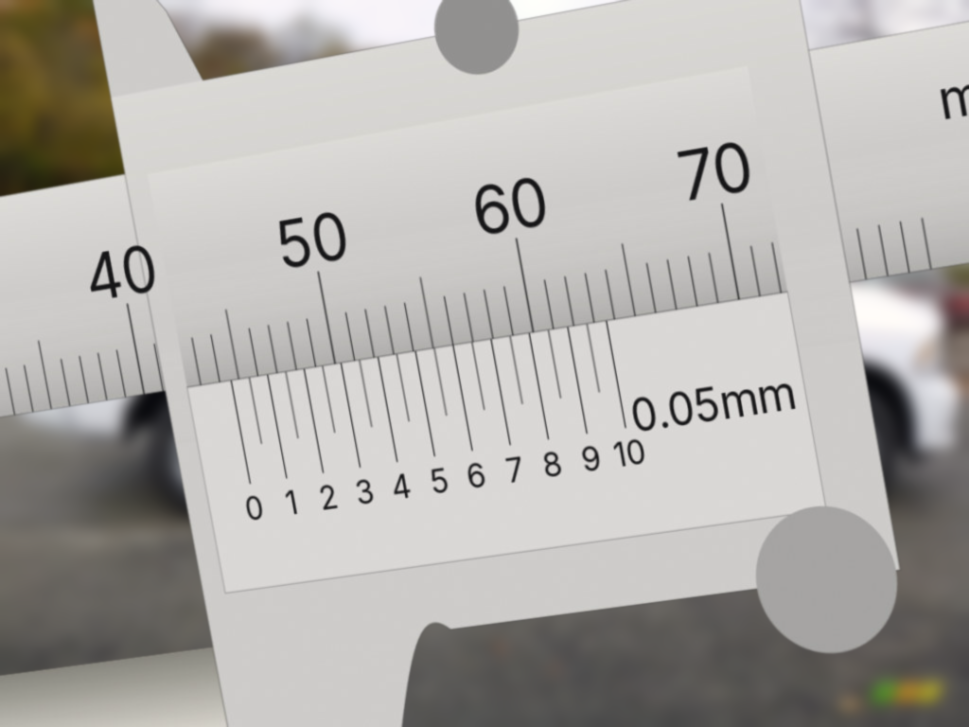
44.6
